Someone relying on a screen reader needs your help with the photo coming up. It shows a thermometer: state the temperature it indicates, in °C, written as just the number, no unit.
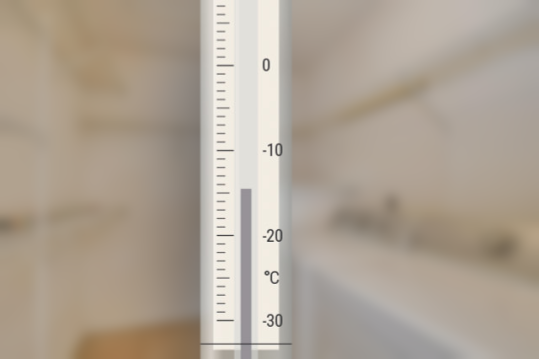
-14.5
